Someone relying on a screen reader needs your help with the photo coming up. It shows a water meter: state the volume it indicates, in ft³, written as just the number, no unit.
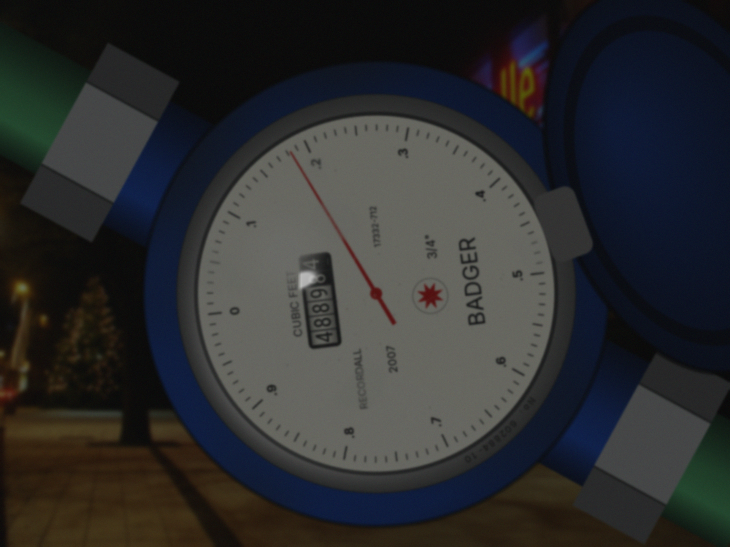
488984.18
